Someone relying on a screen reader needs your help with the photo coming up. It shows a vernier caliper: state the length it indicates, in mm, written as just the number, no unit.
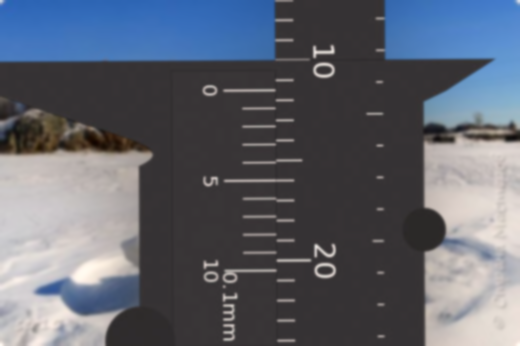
11.5
